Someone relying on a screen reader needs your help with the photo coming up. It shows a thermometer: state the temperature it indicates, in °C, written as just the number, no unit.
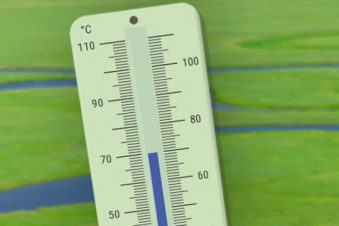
70
